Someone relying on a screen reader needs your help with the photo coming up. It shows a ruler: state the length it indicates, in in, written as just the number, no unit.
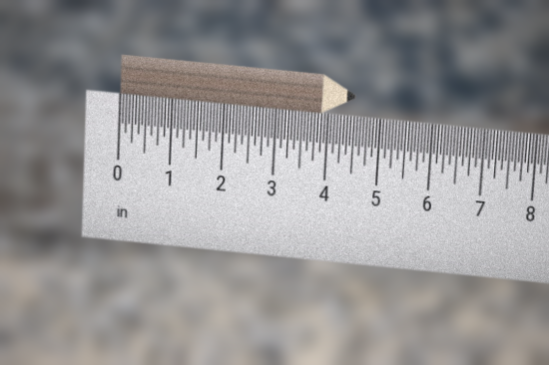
4.5
